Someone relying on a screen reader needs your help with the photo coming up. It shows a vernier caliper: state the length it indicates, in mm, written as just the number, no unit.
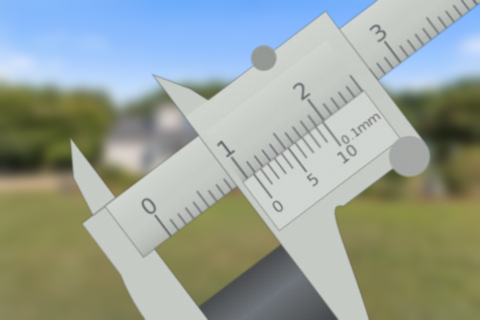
10.8
